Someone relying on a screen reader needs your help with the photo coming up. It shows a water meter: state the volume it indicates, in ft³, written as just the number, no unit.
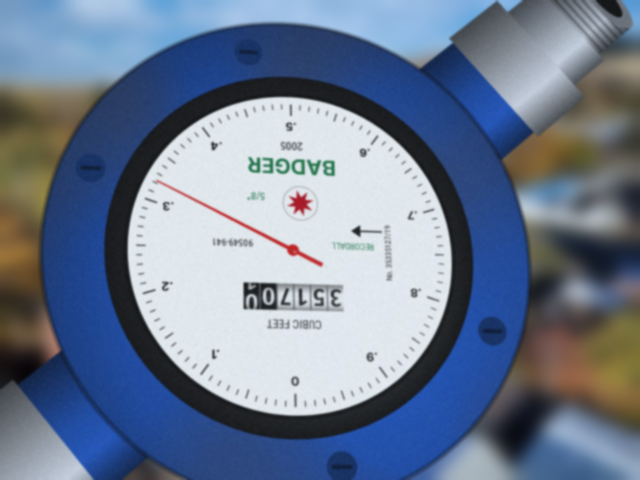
351700.32
